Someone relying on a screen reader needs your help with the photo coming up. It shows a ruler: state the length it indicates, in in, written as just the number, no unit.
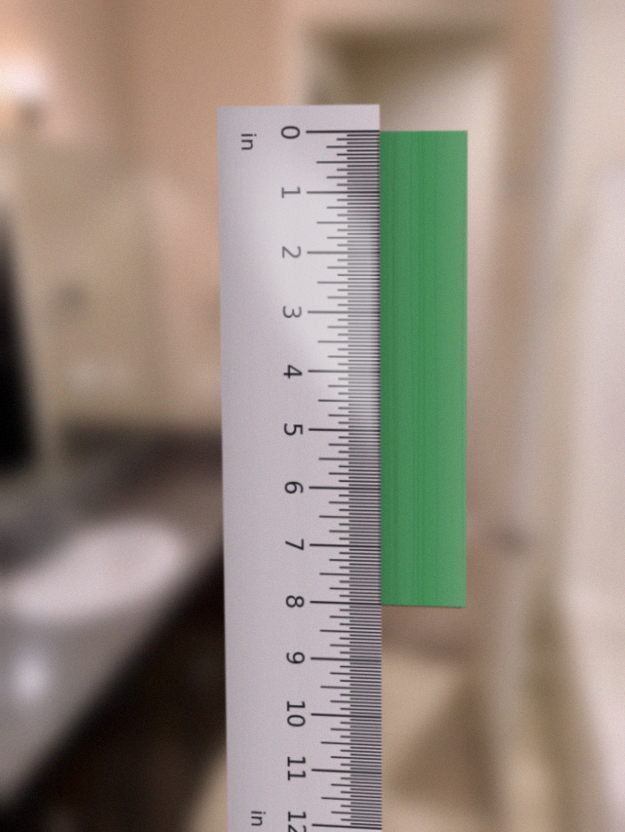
8
